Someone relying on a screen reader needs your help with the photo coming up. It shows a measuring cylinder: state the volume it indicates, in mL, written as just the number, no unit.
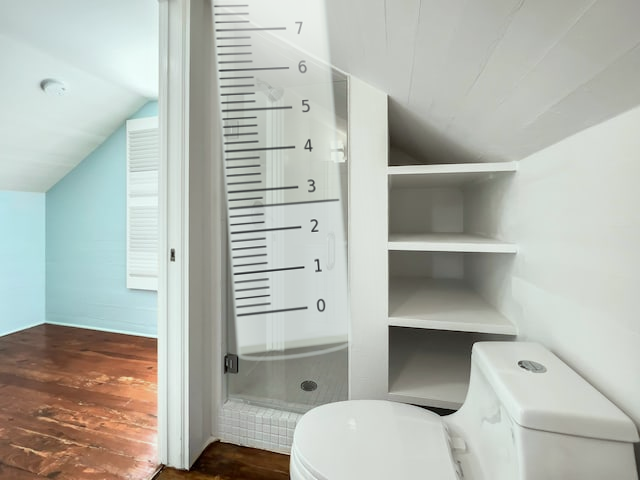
2.6
